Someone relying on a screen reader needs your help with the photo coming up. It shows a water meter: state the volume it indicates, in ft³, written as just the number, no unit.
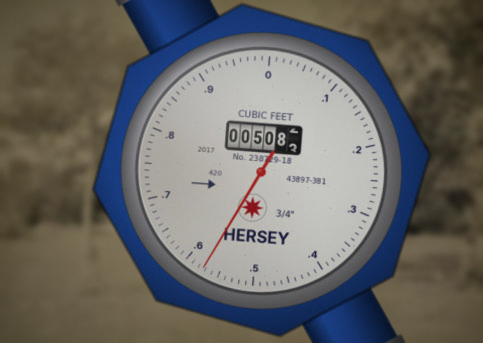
5082.57
